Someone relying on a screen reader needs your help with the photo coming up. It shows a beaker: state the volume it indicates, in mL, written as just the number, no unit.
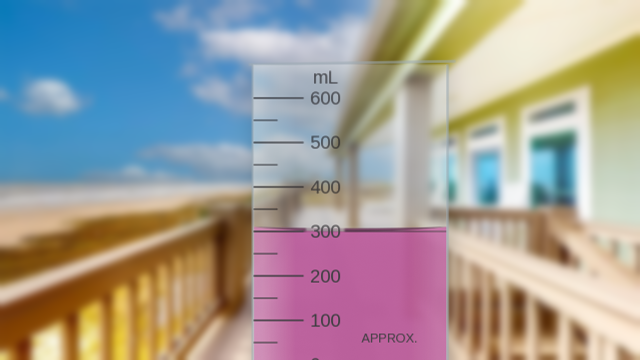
300
